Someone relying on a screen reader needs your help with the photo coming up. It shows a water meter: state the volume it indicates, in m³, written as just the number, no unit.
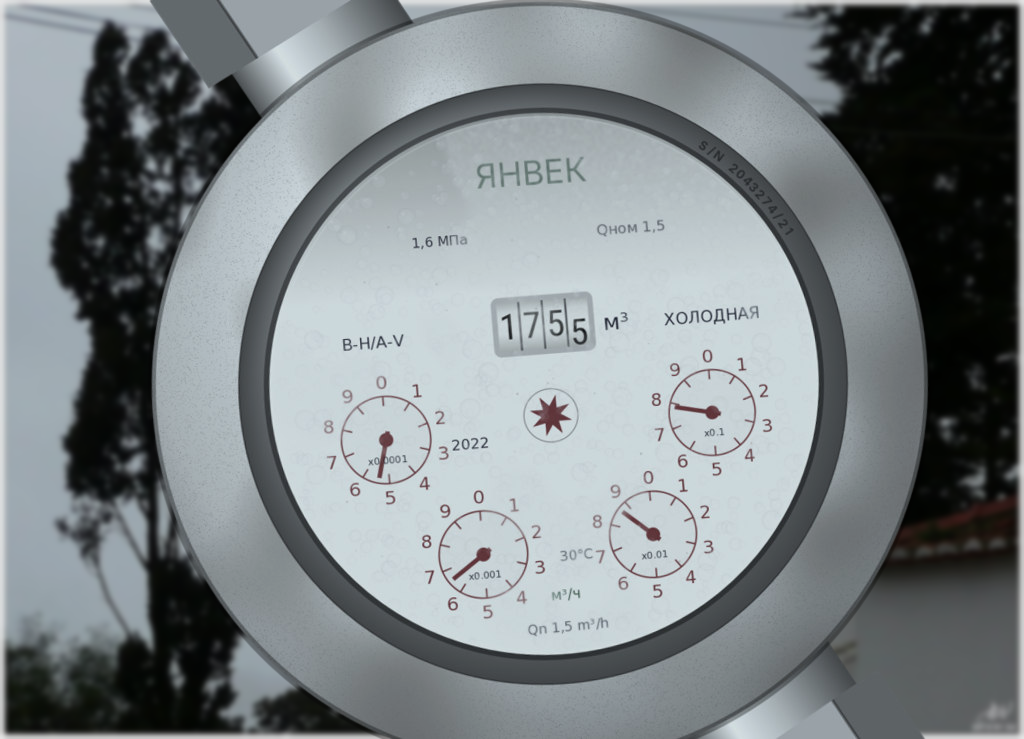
1754.7865
